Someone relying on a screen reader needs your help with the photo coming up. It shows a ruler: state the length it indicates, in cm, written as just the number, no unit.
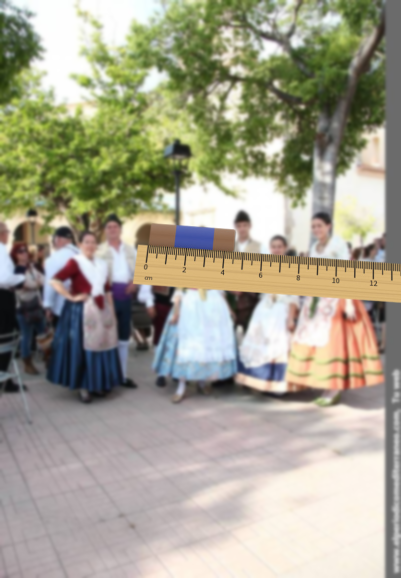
4.5
